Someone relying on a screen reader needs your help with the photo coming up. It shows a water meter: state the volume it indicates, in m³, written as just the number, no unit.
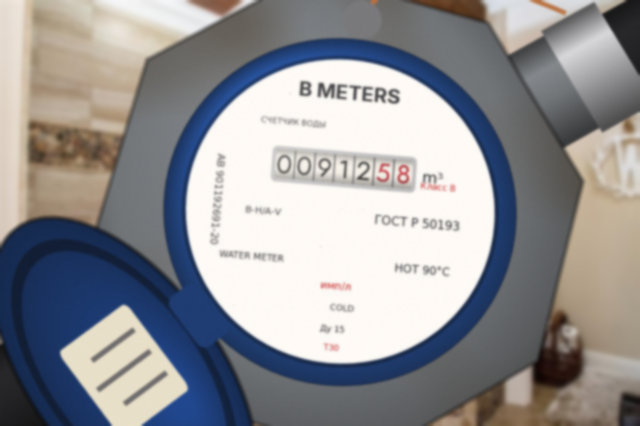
912.58
